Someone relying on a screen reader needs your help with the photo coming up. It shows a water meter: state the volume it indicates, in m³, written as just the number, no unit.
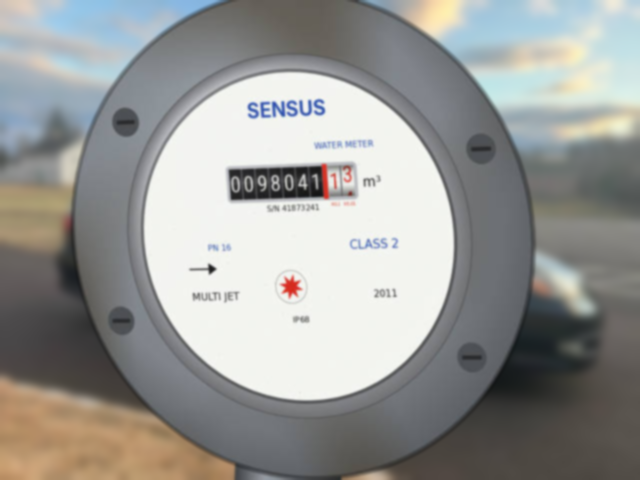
98041.13
